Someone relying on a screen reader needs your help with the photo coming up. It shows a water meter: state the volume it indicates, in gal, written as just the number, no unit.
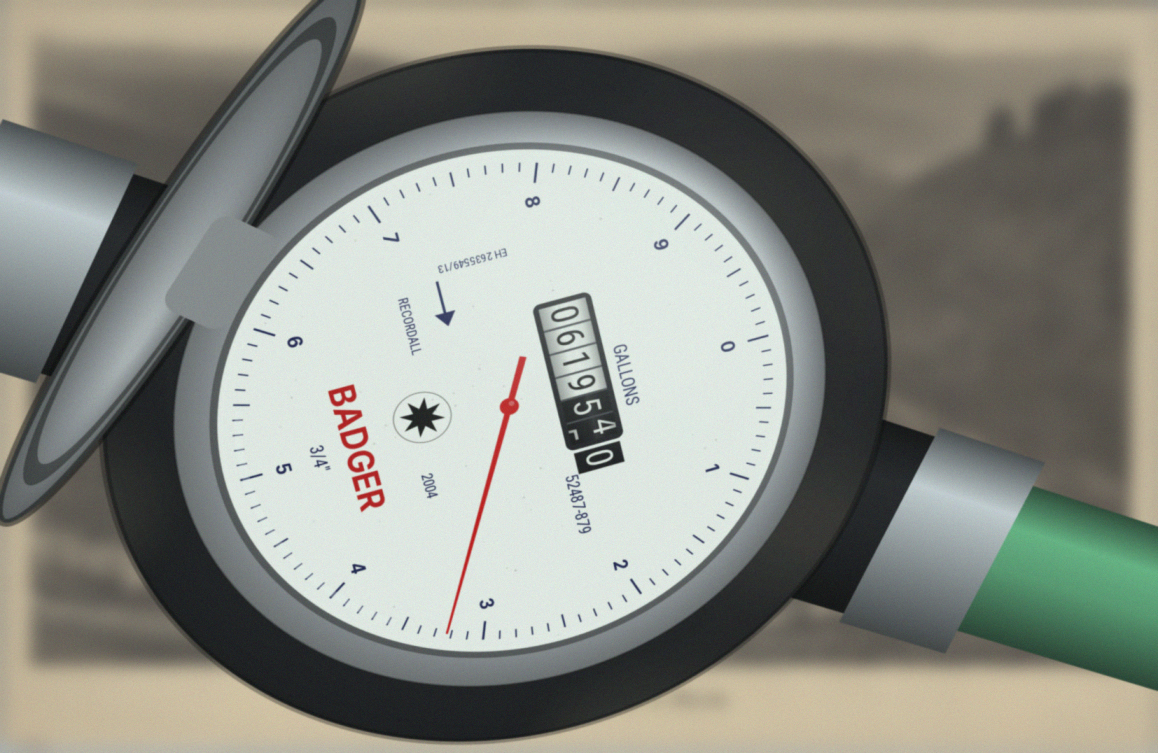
619543.2
